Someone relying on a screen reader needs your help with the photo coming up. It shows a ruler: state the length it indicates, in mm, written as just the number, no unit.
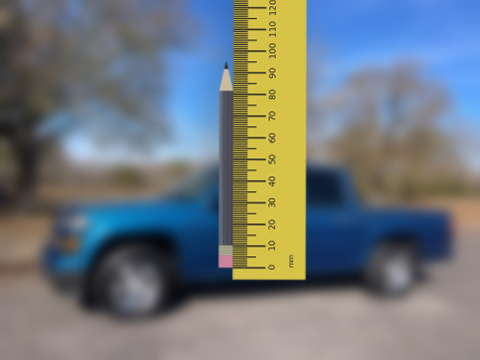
95
